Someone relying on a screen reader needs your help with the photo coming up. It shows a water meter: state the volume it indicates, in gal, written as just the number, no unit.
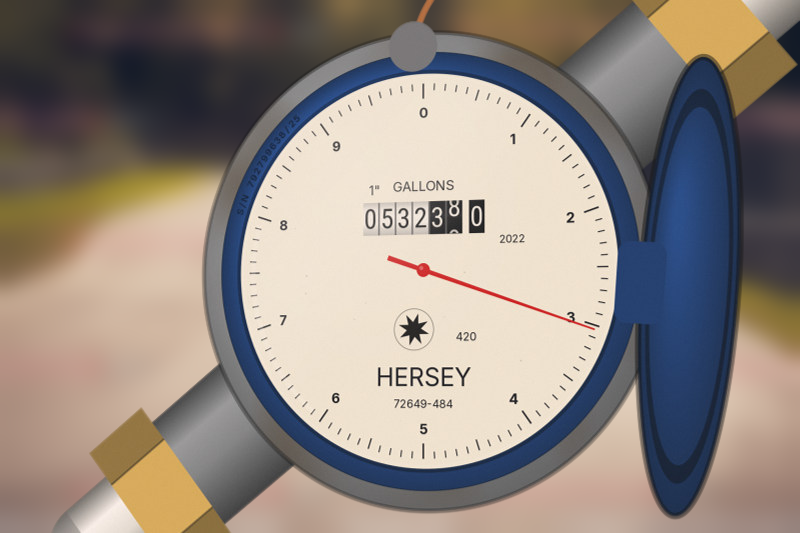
532383.0
